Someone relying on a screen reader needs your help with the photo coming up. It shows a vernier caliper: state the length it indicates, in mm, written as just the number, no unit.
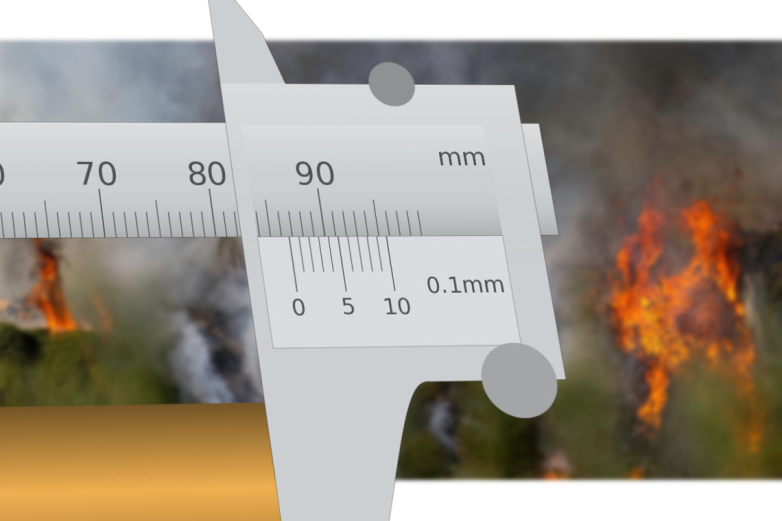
86.7
